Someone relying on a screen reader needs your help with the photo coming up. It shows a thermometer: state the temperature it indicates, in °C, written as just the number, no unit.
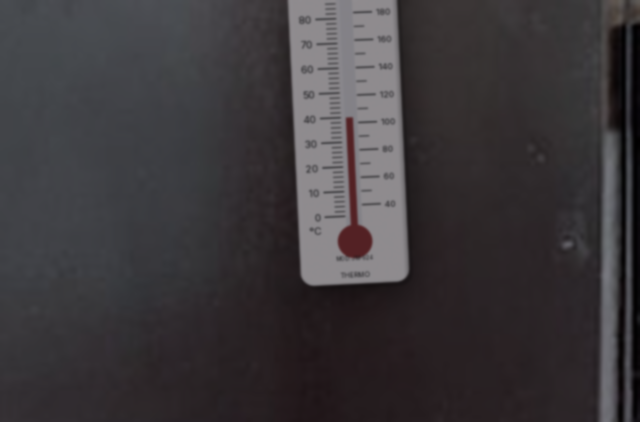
40
